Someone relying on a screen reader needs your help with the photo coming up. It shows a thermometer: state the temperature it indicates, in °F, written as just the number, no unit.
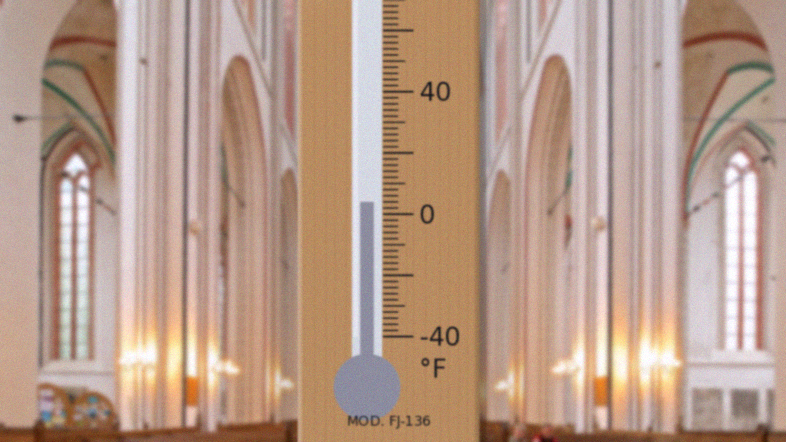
4
